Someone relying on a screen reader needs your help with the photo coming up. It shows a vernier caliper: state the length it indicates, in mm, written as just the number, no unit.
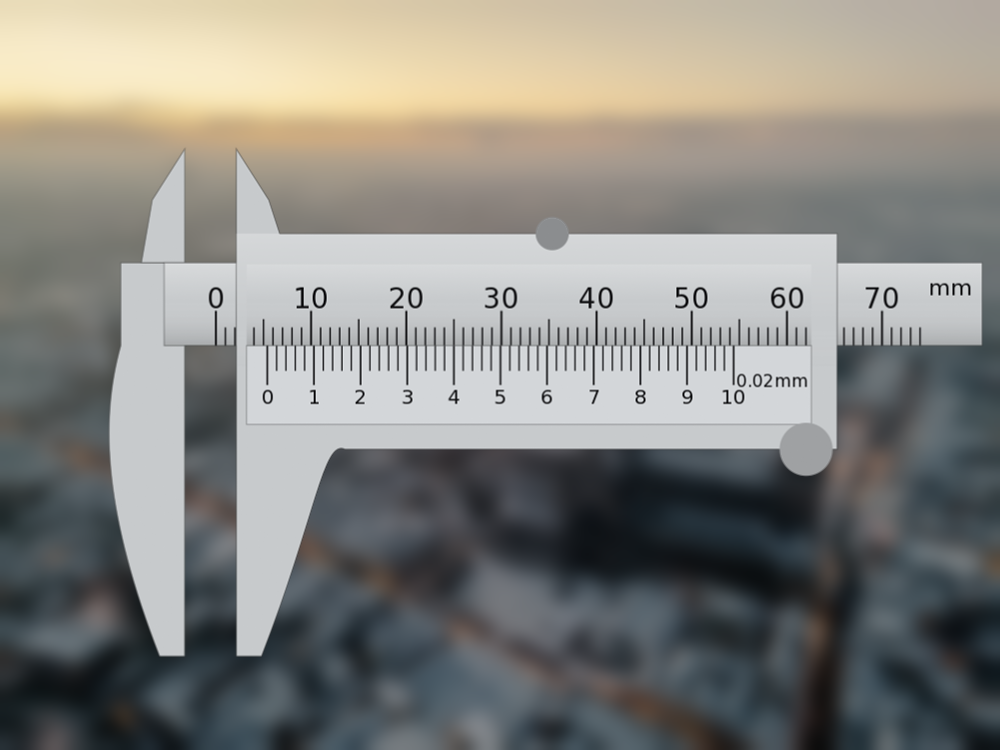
5.4
